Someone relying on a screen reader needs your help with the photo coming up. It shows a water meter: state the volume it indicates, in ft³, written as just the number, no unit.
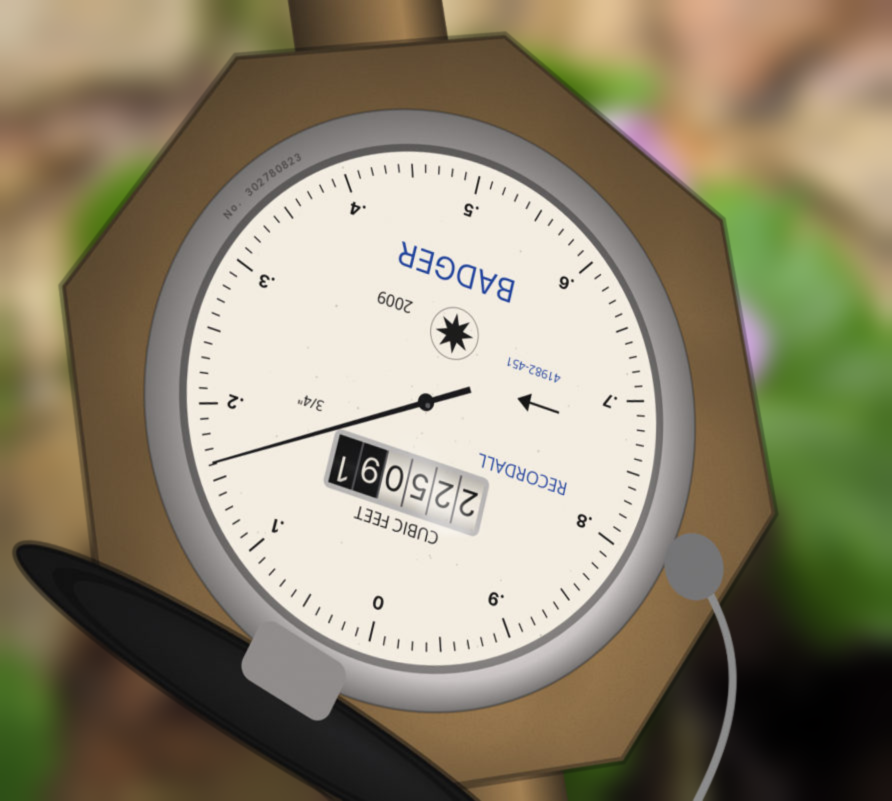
225091.16
